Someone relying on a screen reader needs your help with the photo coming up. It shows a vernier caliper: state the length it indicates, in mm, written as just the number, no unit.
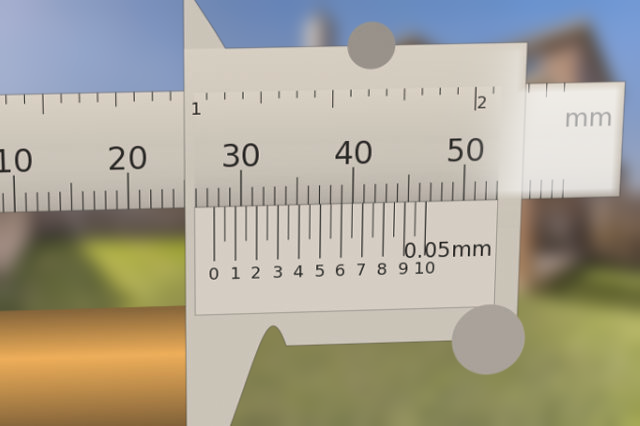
27.6
